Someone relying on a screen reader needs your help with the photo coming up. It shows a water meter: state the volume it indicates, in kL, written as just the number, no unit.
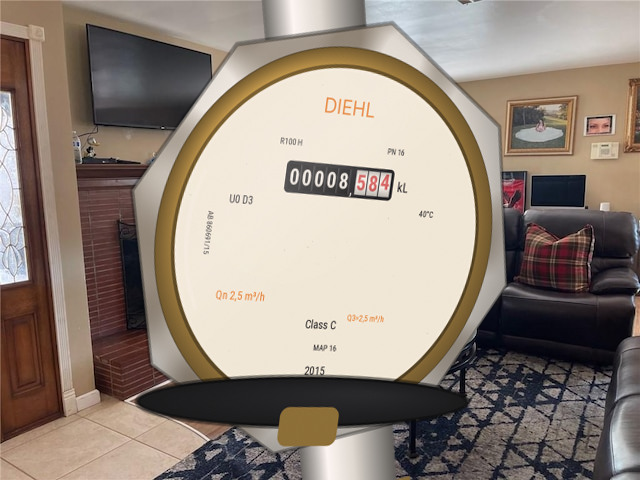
8.584
